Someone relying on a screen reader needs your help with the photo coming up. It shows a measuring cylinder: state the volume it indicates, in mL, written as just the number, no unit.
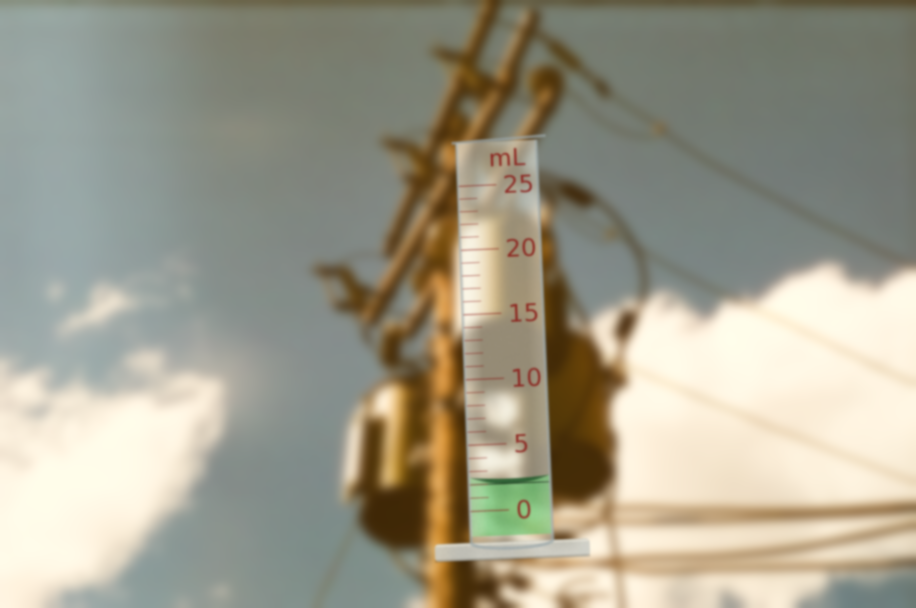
2
